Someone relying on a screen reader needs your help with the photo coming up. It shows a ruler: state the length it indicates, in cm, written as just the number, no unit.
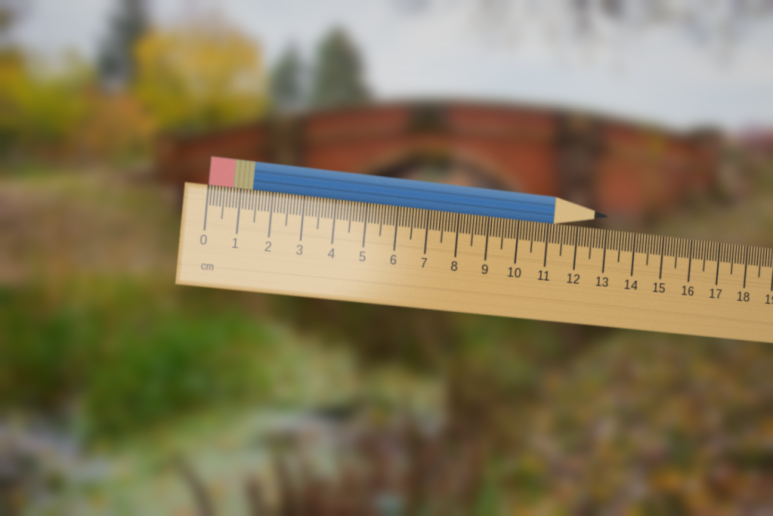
13
